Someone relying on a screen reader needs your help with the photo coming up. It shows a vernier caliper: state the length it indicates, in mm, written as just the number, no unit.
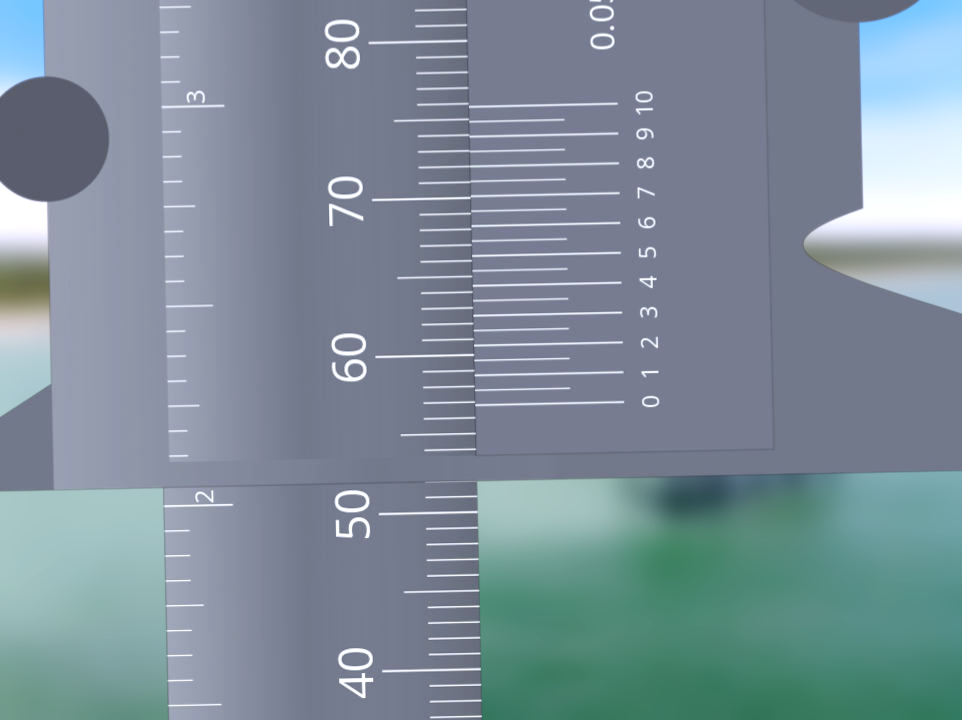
56.8
